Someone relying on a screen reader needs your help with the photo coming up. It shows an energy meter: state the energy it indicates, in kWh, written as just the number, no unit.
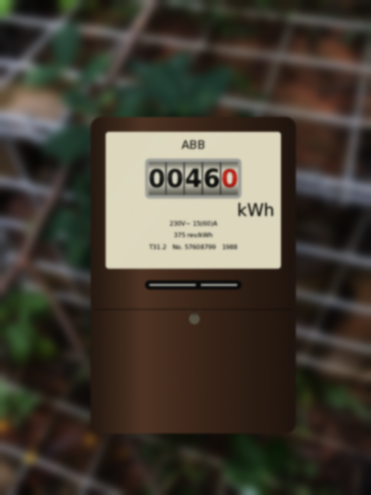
46.0
